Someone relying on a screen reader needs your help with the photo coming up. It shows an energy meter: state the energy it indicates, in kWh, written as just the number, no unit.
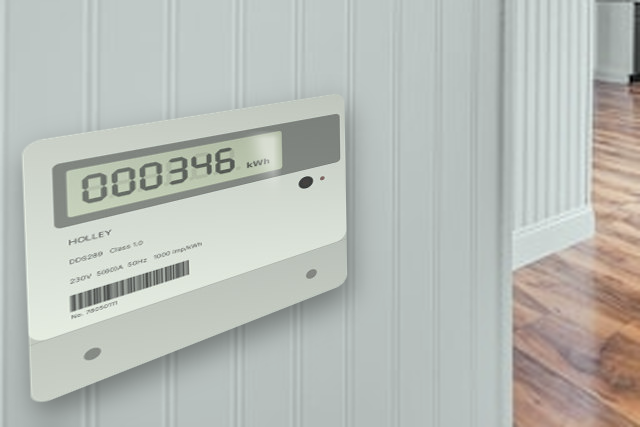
346
